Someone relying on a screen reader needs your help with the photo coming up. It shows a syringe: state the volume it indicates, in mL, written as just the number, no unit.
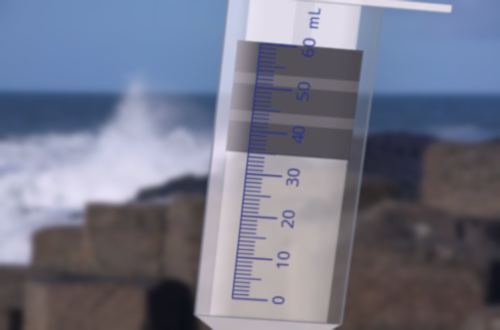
35
